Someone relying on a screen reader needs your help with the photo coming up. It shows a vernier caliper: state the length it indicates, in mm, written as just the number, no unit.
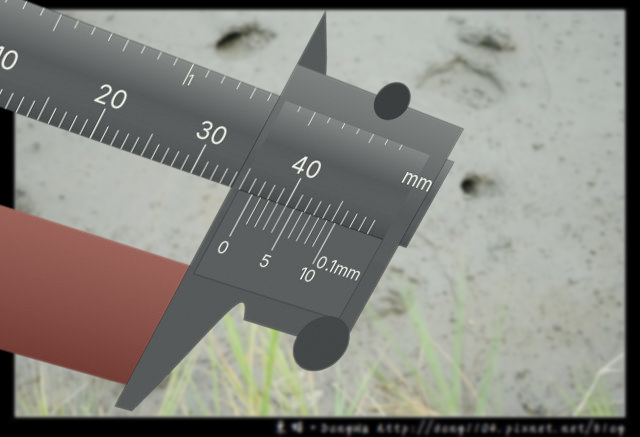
36.4
